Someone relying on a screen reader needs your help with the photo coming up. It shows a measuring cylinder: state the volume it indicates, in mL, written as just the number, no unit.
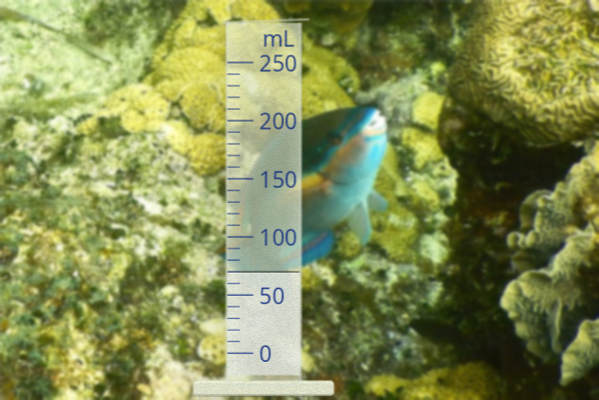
70
